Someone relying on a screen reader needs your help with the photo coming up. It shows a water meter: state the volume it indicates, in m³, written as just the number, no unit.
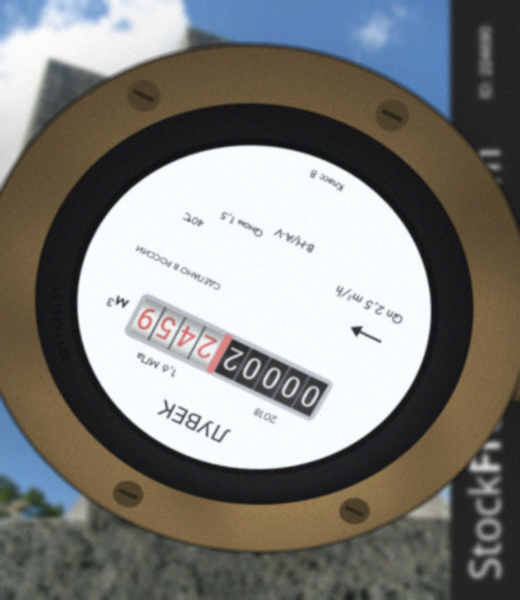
2.2459
